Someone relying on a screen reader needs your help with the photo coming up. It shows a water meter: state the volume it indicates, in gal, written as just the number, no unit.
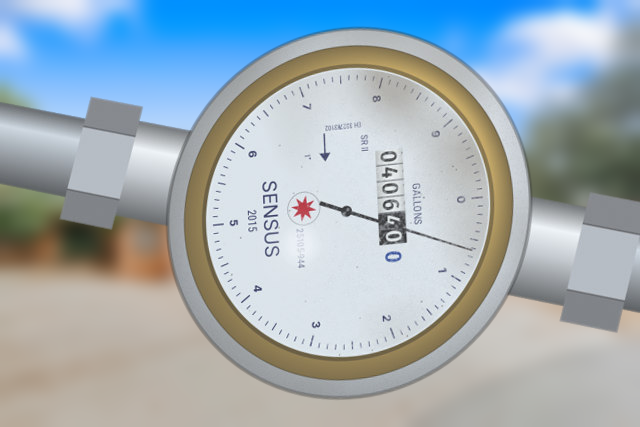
406400.6
